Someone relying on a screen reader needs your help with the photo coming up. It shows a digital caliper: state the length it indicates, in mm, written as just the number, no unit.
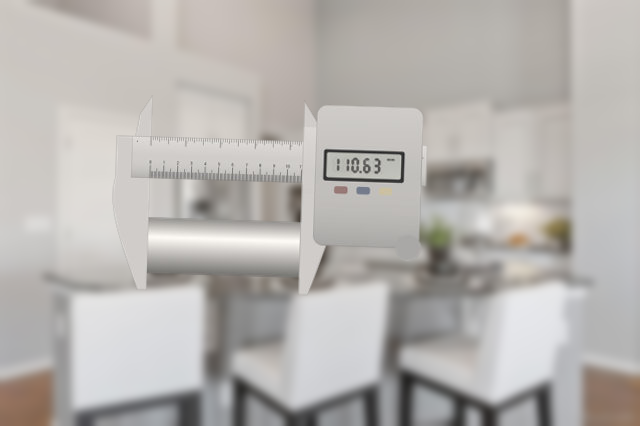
110.63
